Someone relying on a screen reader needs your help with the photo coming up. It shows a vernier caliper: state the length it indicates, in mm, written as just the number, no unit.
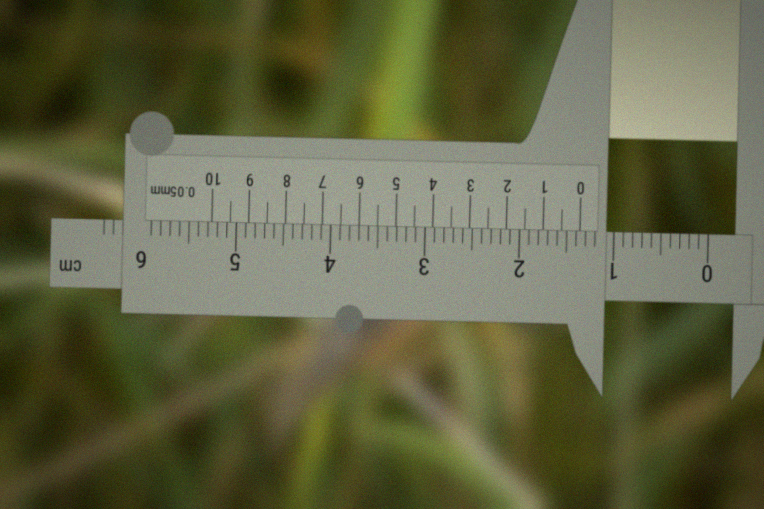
13.6
